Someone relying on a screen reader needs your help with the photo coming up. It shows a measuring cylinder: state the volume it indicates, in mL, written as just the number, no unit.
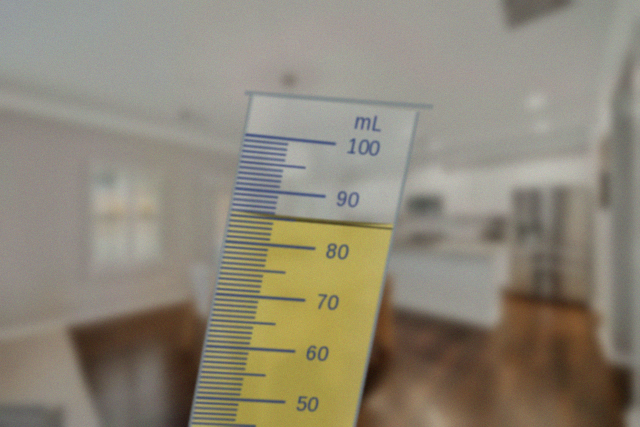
85
